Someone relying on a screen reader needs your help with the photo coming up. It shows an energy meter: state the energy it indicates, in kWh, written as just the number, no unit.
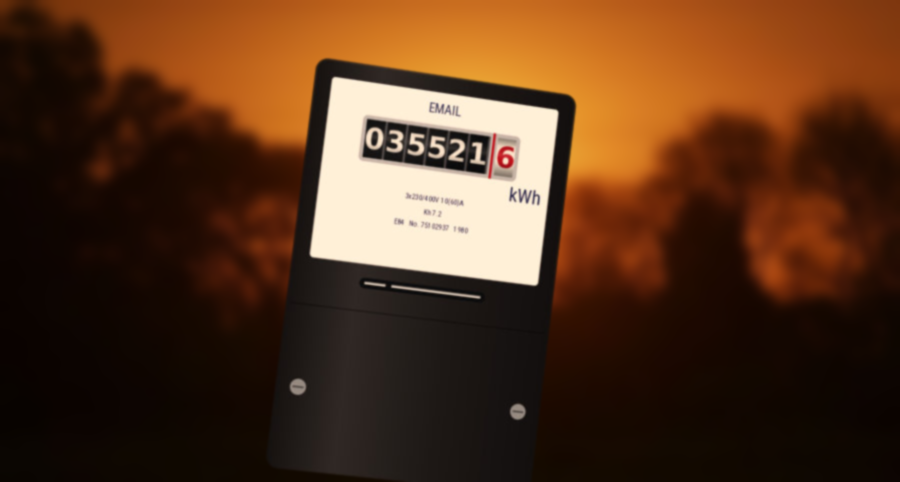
35521.6
